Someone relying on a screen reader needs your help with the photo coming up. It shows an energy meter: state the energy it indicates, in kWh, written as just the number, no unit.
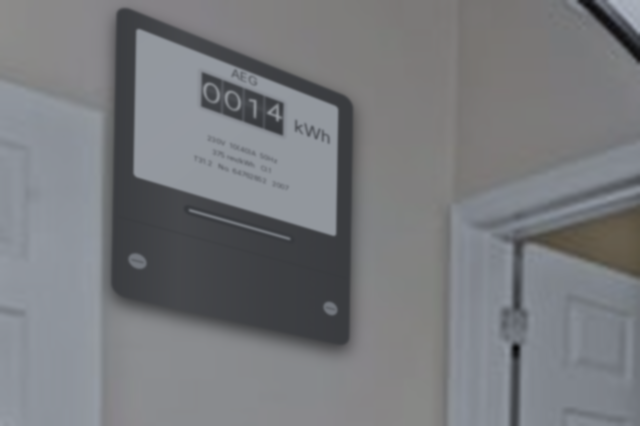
14
